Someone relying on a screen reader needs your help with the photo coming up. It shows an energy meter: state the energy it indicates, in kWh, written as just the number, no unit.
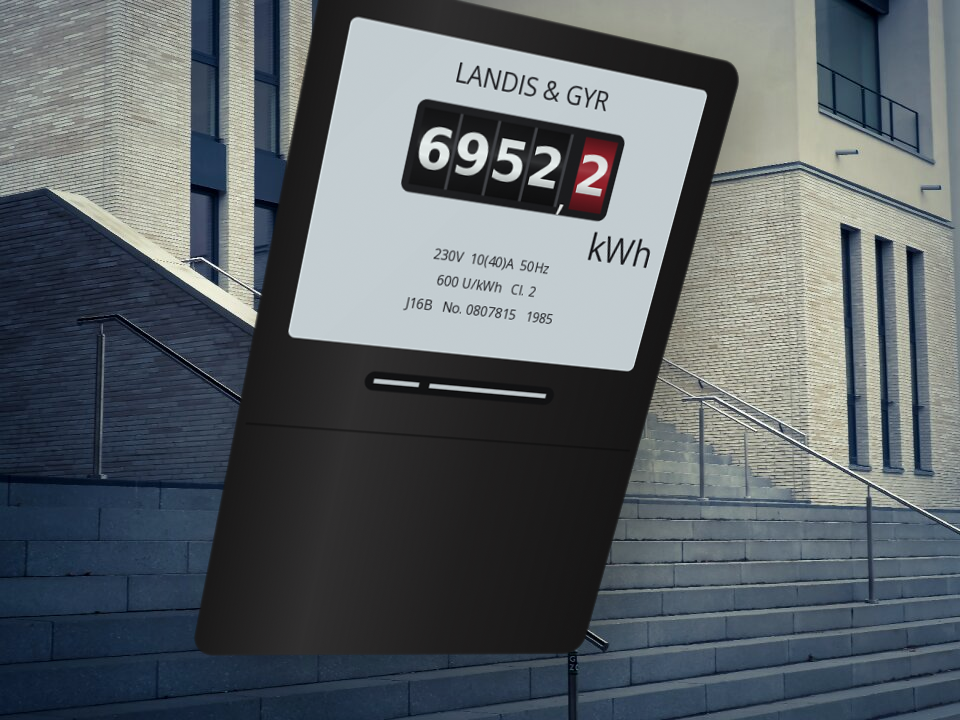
6952.2
